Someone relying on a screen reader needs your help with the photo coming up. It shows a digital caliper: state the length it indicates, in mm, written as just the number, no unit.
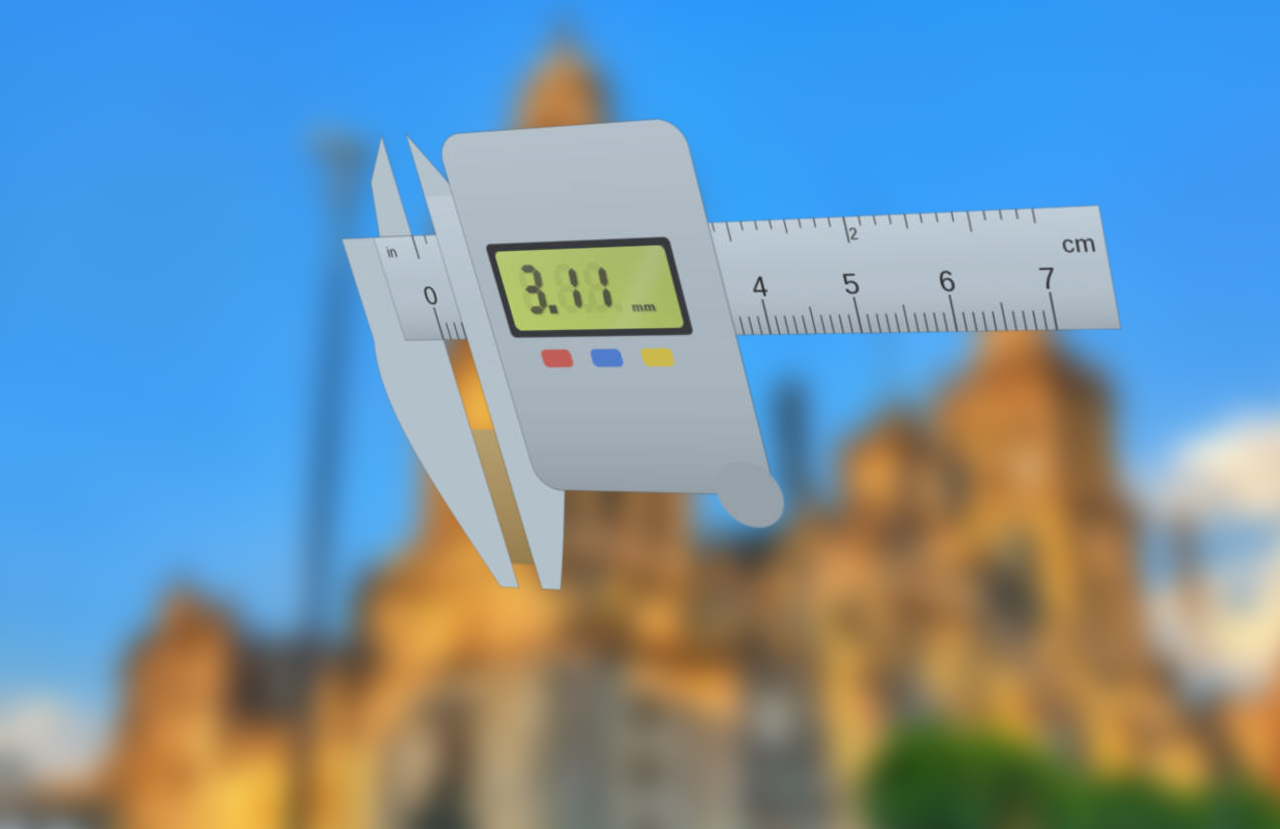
3.11
